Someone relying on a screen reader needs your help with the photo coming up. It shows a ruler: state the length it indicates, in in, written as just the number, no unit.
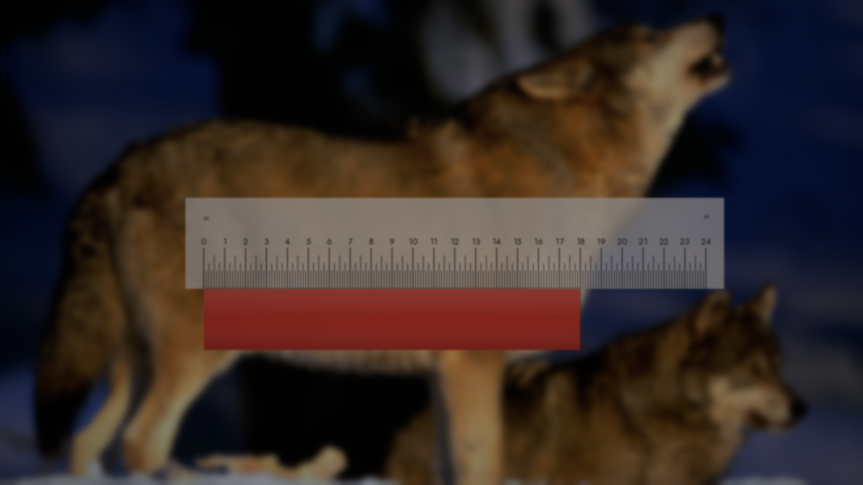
18
